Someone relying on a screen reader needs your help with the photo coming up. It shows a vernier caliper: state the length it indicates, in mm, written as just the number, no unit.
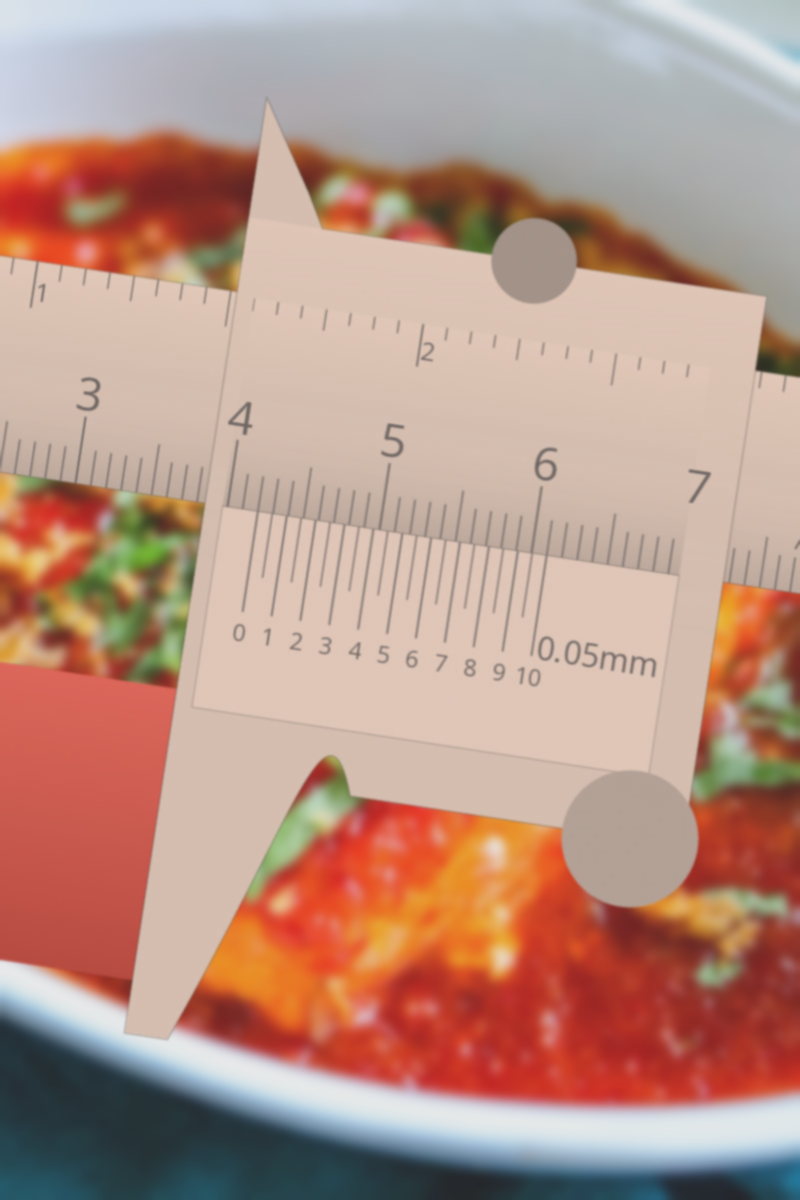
42.0
